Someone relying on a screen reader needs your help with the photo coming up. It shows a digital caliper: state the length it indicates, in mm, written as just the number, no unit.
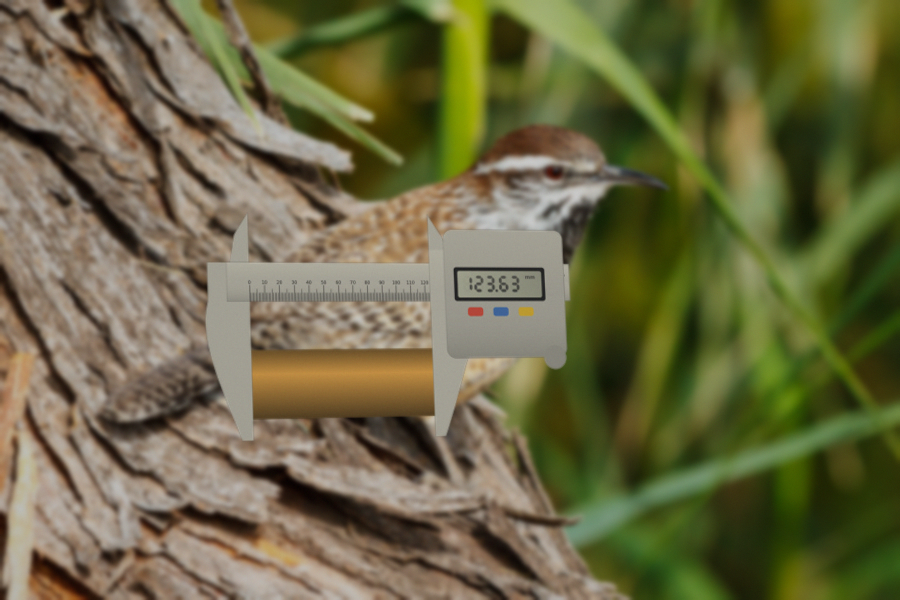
123.63
